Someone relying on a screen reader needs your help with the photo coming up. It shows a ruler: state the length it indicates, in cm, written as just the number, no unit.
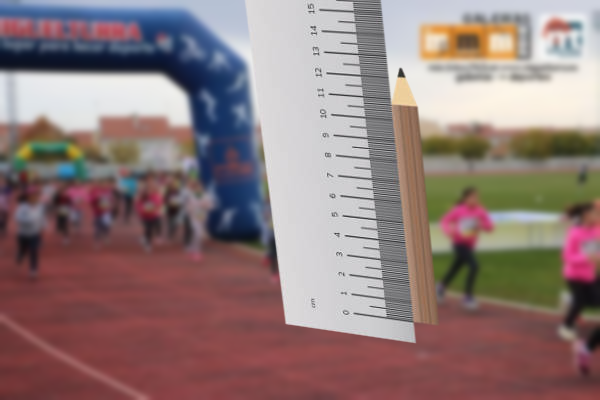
12.5
